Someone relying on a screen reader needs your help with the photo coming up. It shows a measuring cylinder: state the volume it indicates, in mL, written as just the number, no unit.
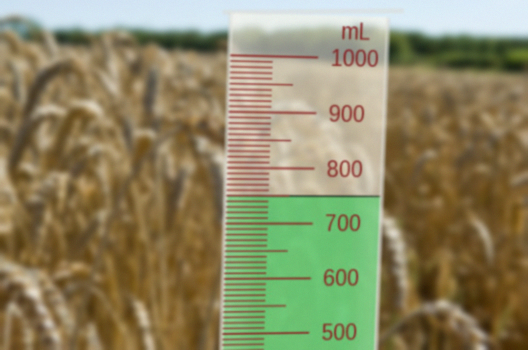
750
